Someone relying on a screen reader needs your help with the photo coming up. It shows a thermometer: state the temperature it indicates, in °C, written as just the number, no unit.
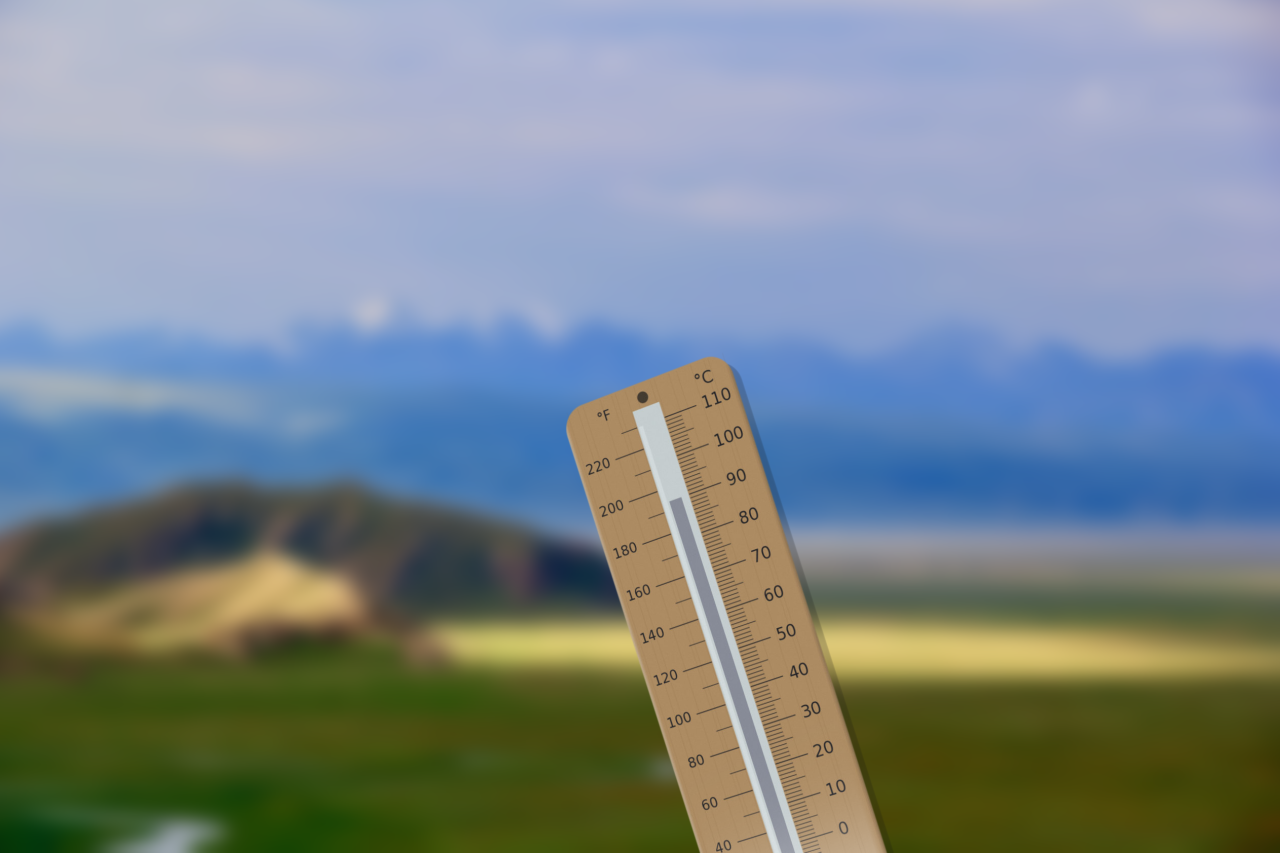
90
